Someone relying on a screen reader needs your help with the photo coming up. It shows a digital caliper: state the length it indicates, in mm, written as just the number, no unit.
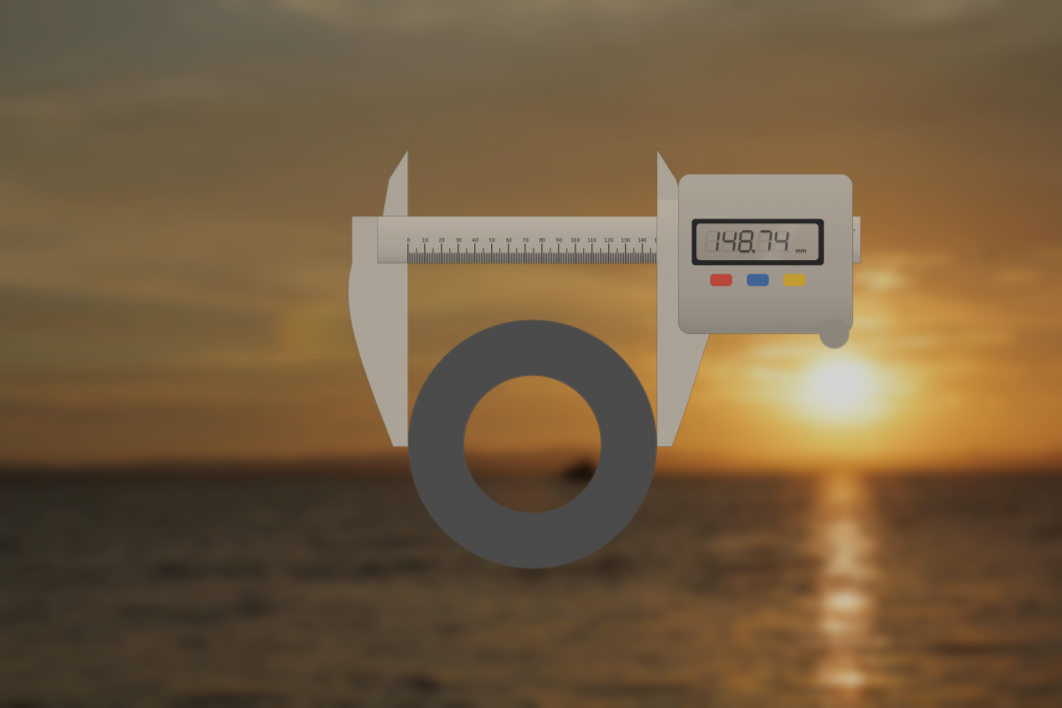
148.74
